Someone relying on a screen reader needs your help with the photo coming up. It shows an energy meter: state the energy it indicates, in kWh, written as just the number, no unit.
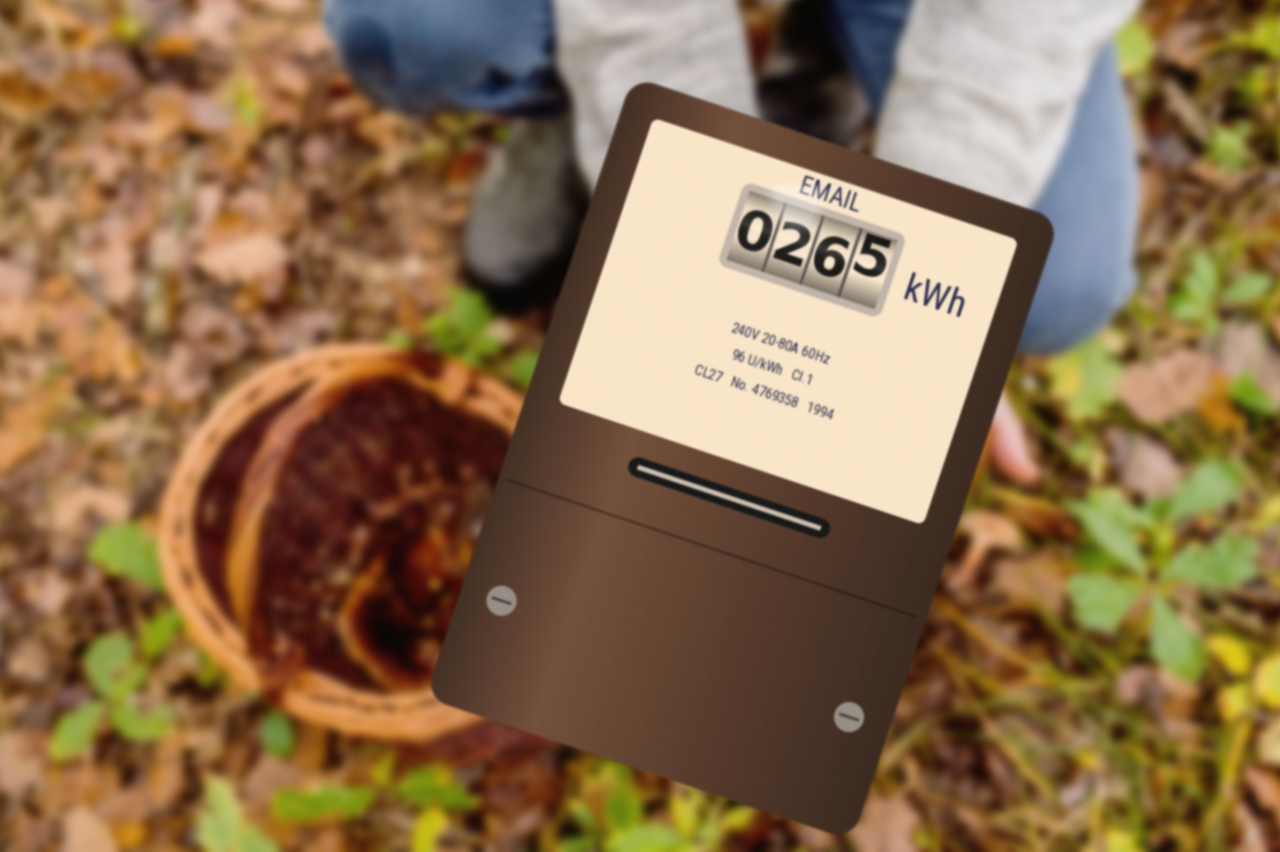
265
